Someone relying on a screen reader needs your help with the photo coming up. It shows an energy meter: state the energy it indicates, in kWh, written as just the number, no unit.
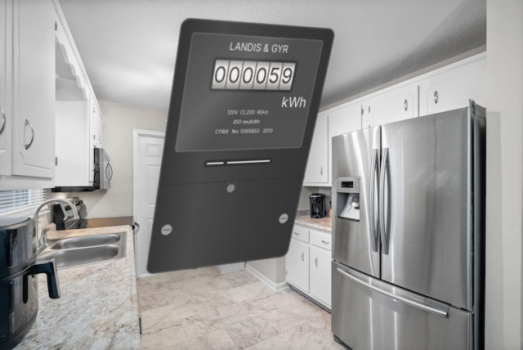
59
